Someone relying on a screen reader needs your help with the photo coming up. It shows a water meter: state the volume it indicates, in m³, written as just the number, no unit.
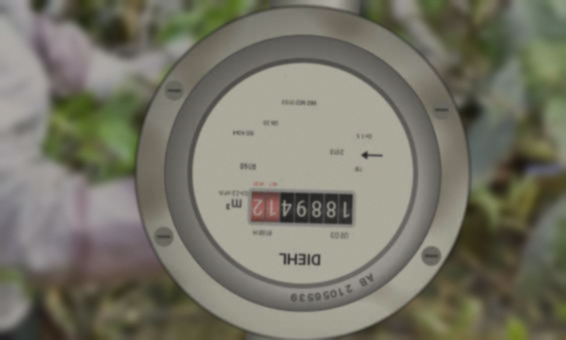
18894.12
